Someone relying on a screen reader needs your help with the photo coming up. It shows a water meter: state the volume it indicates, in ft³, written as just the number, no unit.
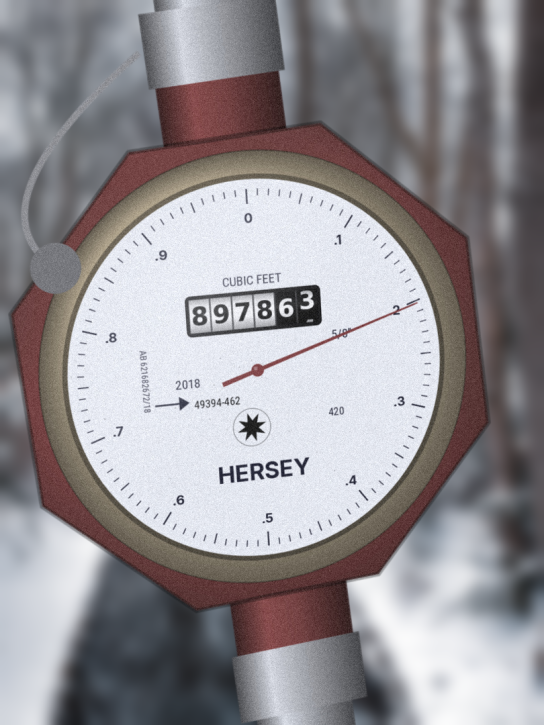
897863.20
